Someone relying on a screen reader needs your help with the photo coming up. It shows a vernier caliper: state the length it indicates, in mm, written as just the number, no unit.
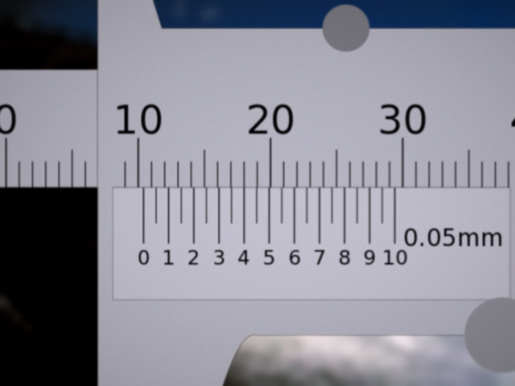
10.4
